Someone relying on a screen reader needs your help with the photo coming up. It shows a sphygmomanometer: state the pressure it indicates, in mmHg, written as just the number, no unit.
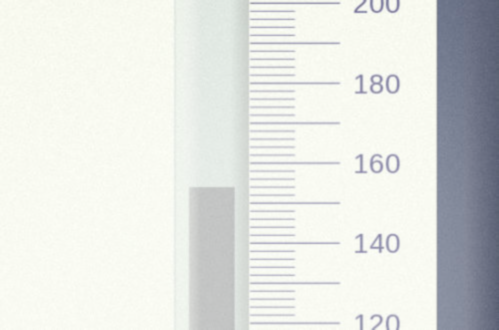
154
